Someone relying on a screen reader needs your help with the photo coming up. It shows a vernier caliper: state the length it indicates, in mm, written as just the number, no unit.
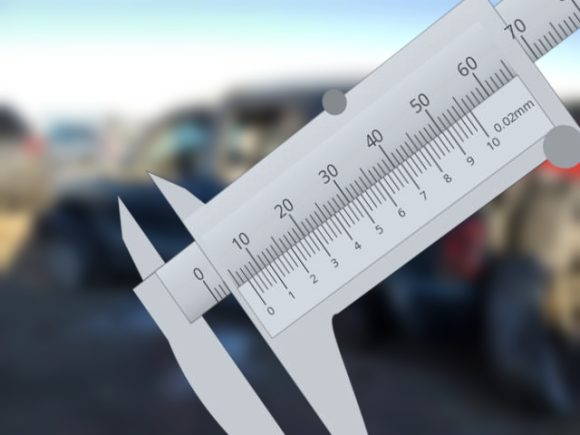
7.0
